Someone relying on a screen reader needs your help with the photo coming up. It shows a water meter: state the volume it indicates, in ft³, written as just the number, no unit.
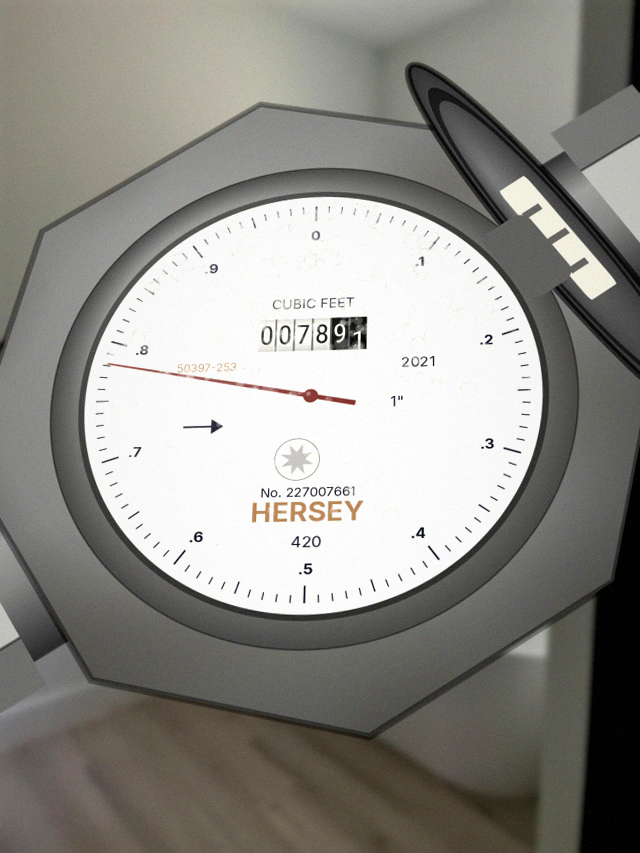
7890.78
